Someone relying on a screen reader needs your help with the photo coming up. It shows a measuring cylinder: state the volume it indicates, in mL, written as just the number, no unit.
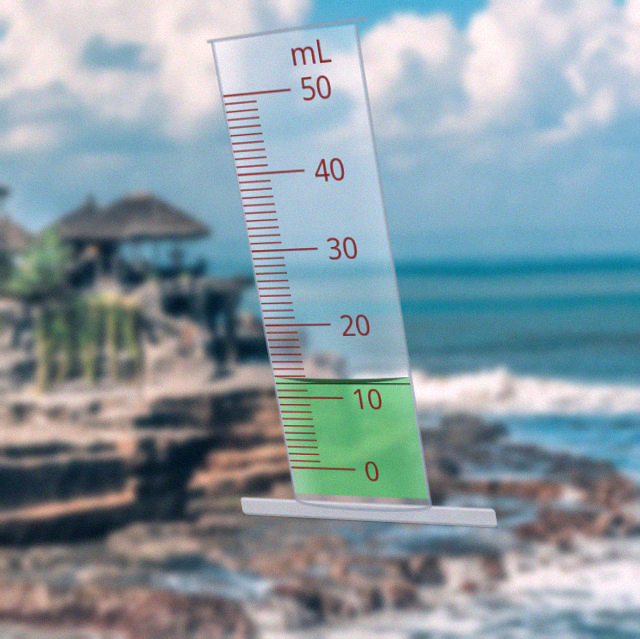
12
